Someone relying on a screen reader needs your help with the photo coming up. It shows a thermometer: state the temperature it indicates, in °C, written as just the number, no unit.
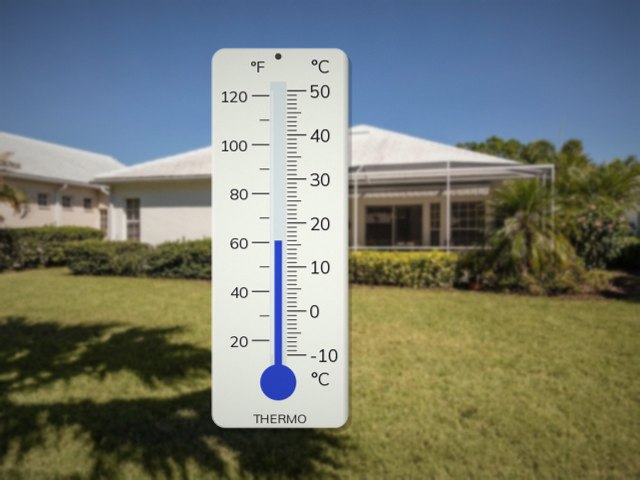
16
